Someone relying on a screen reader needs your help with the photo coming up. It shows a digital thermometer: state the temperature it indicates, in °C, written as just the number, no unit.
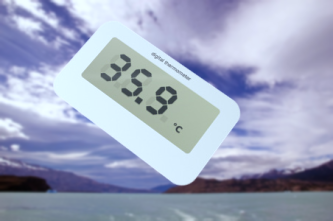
35.9
